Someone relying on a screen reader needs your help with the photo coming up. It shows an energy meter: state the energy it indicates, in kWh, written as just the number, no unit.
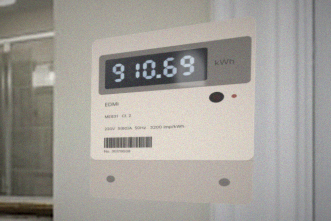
910.69
